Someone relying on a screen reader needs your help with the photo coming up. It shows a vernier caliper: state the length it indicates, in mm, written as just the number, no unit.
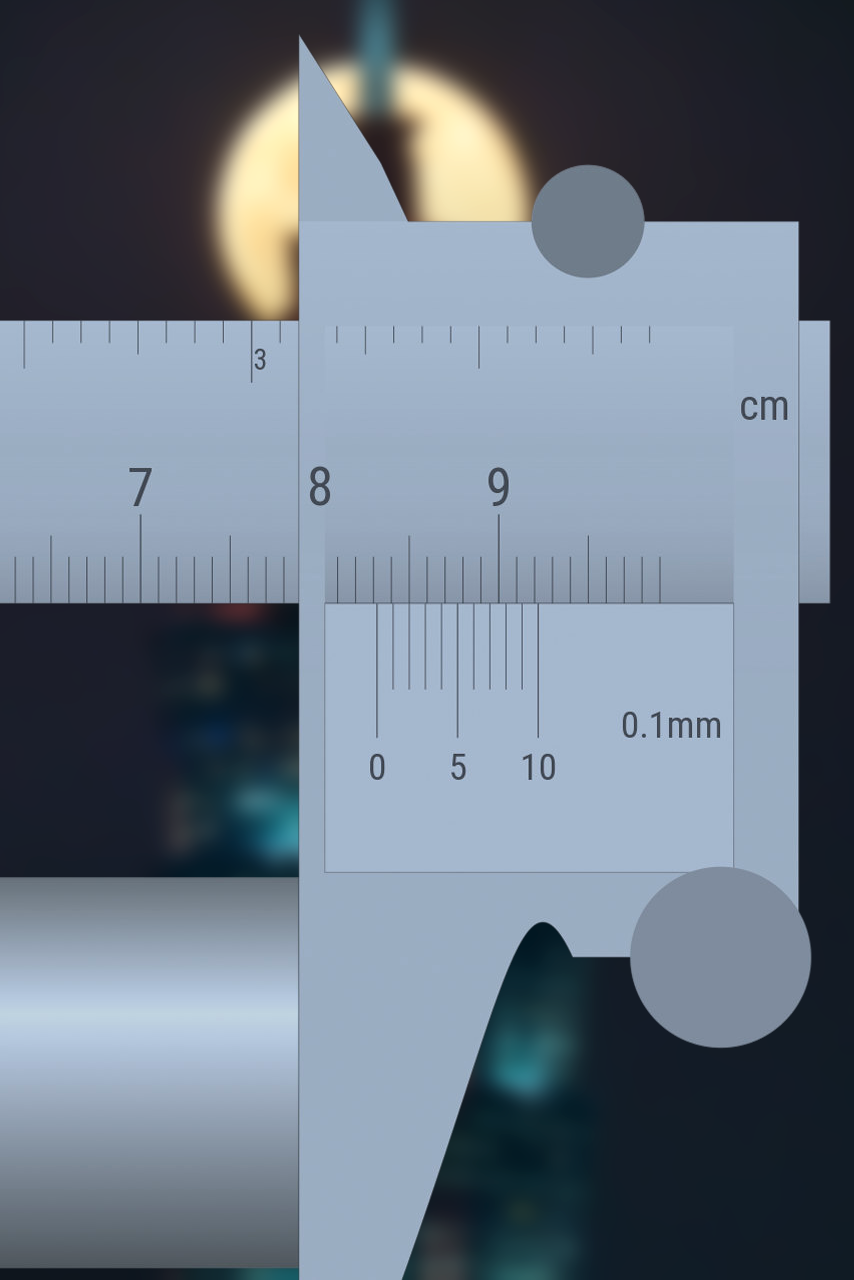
83.2
